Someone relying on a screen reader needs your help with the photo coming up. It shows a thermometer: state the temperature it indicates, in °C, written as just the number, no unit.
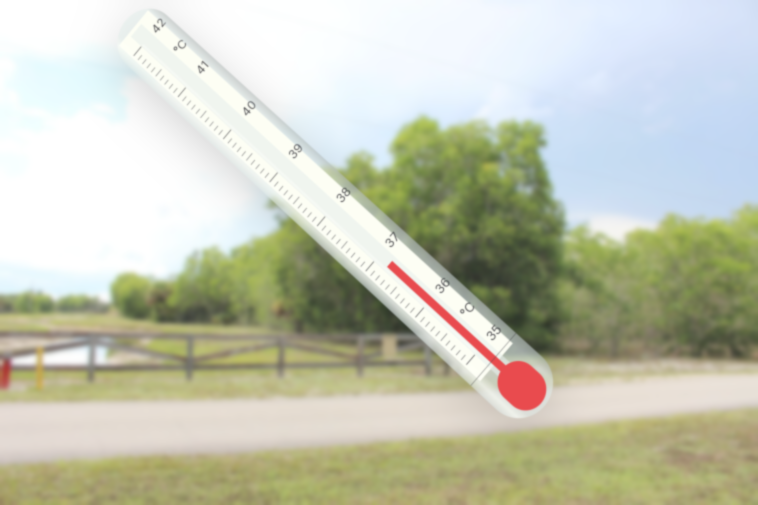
36.8
